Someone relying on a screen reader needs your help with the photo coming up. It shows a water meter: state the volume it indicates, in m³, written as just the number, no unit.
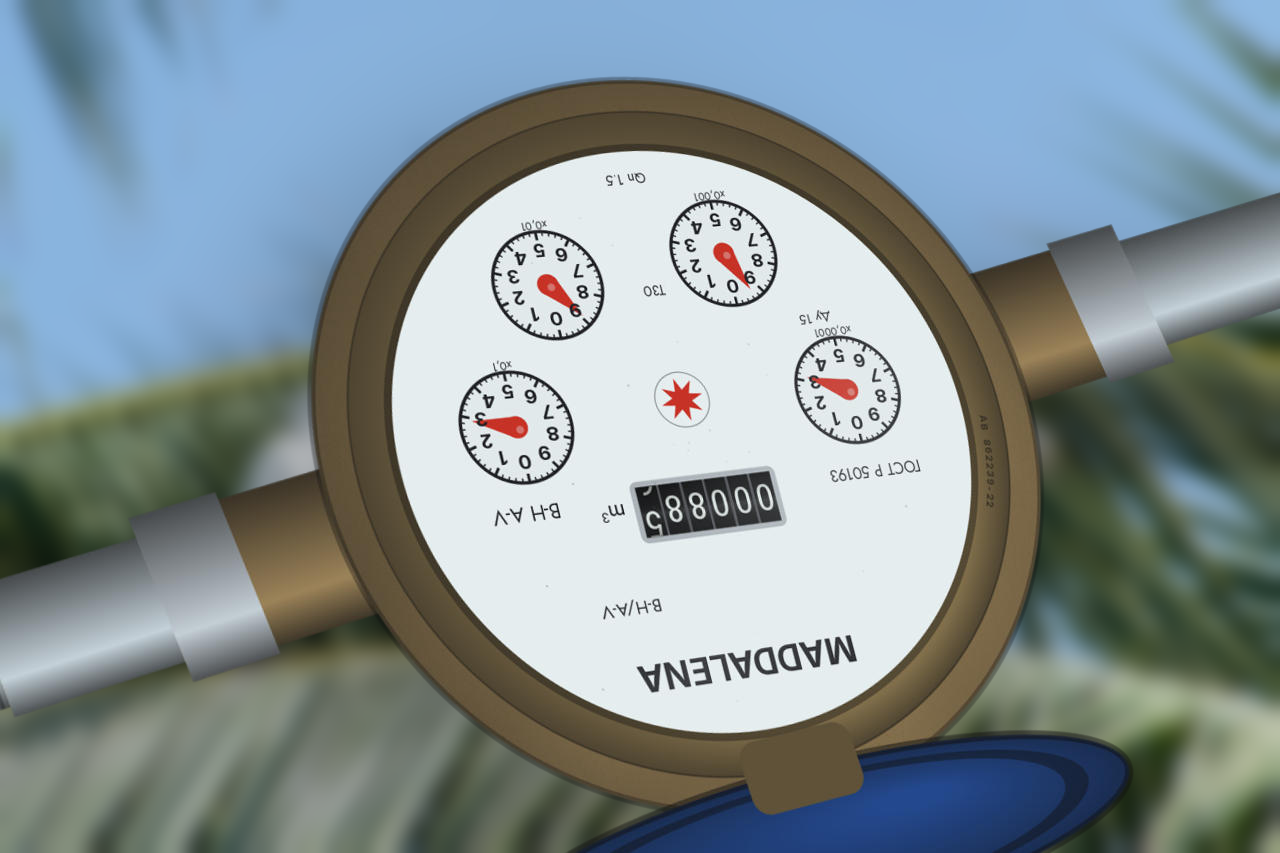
885.2893
